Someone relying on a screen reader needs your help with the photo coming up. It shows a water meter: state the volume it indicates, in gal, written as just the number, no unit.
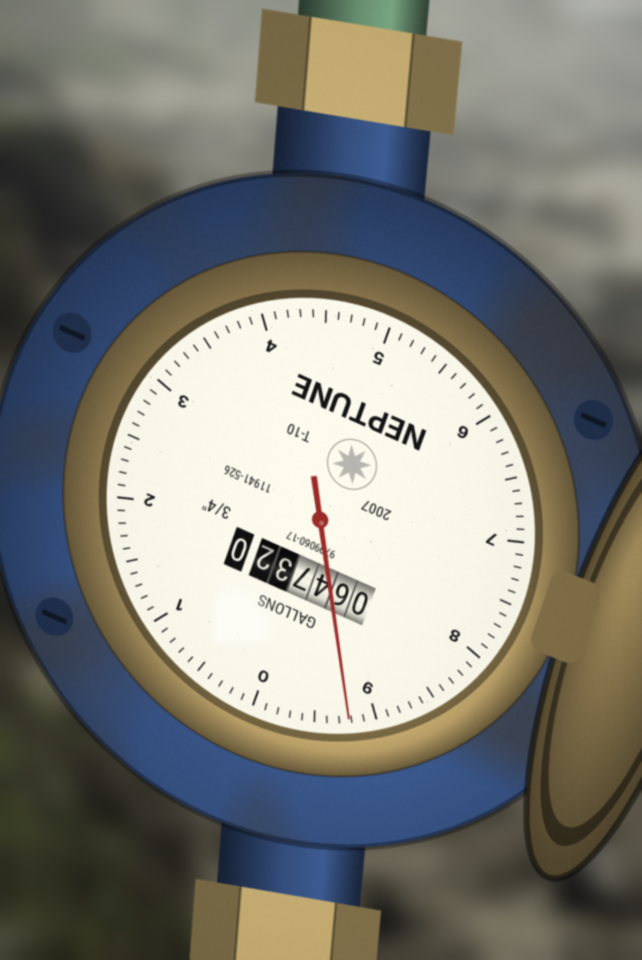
647319.2
